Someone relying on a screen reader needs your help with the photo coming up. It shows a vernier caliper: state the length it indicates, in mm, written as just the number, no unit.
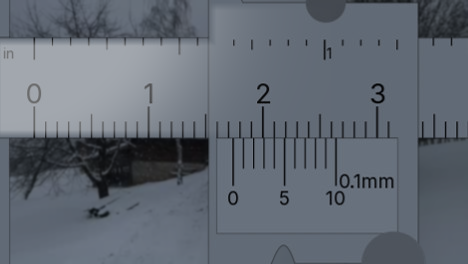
17.4
